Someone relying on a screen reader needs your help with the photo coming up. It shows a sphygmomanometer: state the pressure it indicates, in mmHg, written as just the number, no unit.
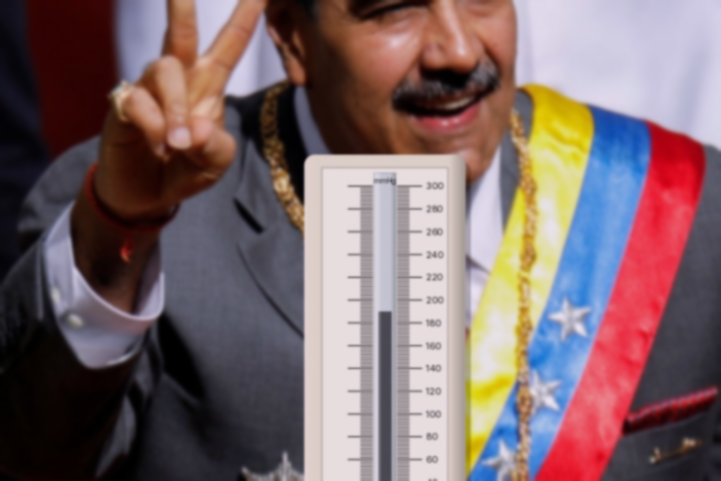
190
